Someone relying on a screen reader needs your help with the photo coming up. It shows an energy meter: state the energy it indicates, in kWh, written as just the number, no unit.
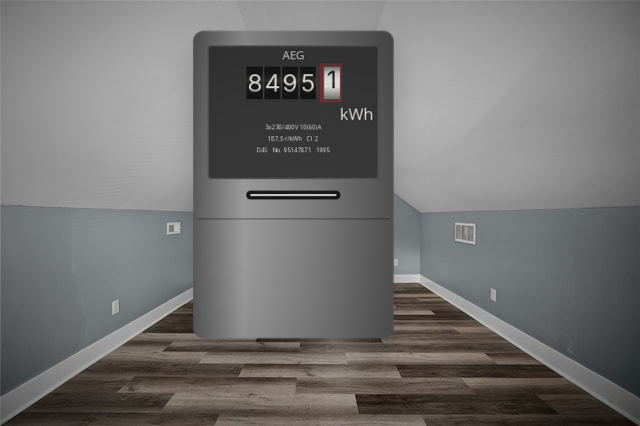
8495.1
